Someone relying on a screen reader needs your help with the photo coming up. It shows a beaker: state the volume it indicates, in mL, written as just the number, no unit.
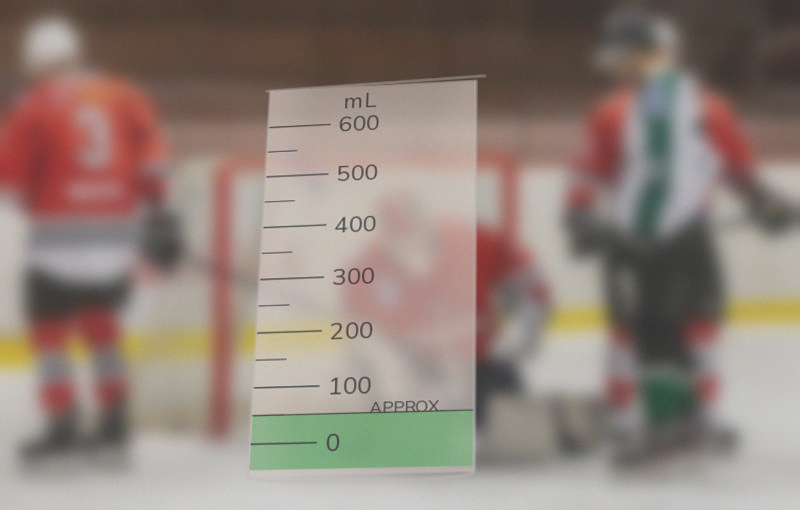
50
